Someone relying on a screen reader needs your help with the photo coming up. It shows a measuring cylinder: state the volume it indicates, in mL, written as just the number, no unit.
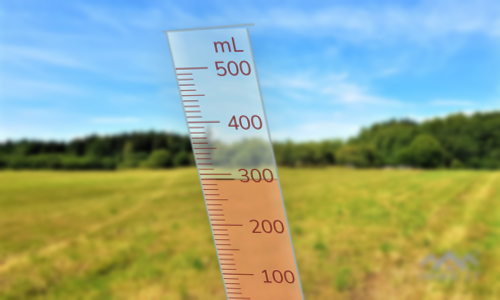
290
